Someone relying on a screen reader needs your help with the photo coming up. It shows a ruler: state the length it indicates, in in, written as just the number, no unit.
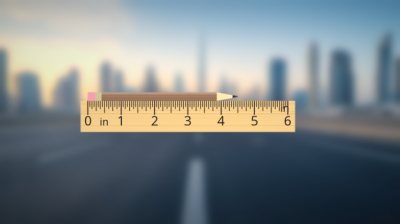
4.5
